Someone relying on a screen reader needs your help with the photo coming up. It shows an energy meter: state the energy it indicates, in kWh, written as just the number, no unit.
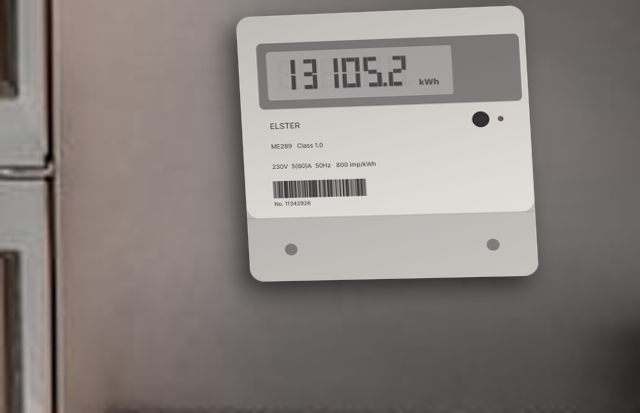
13105.2
